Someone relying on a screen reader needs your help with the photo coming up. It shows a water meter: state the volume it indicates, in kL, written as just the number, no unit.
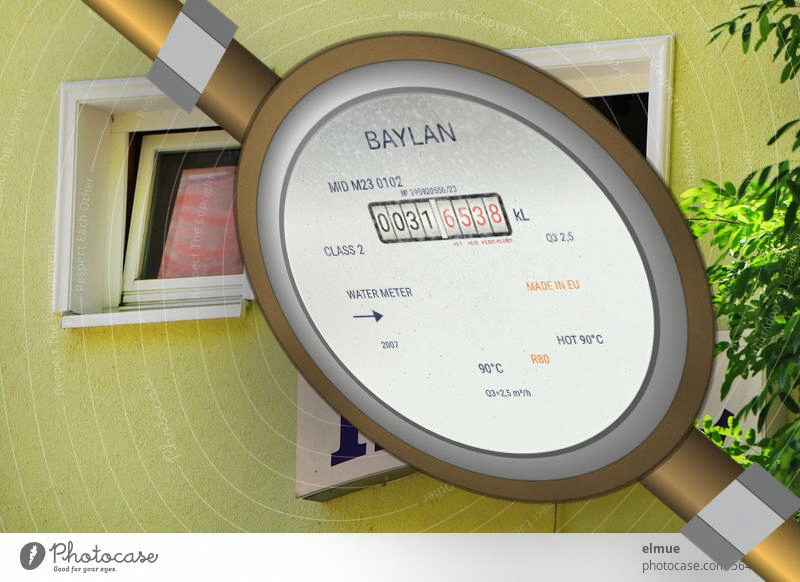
31.6538
